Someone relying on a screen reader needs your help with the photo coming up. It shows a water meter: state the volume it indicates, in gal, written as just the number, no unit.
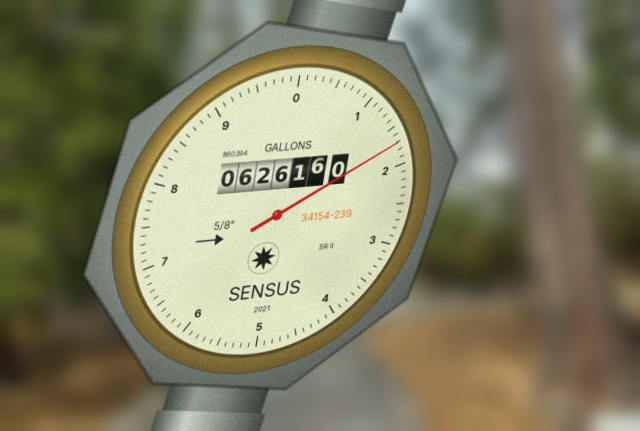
626161.7
